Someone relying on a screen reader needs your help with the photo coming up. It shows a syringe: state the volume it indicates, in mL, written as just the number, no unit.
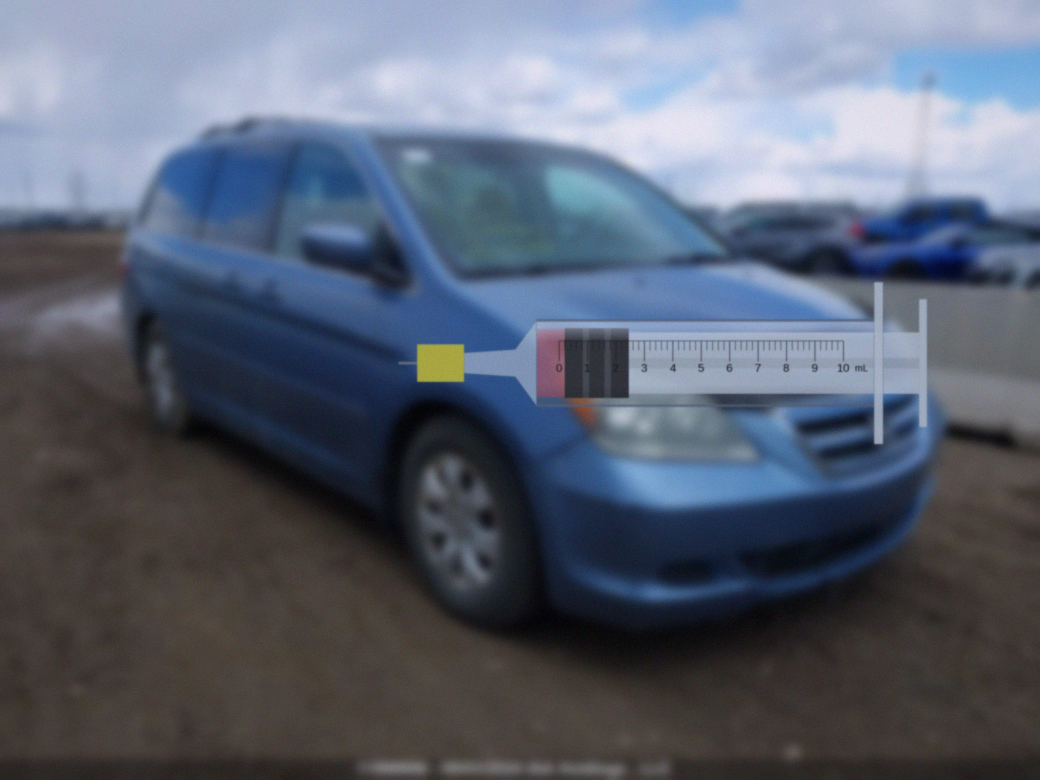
0.2
